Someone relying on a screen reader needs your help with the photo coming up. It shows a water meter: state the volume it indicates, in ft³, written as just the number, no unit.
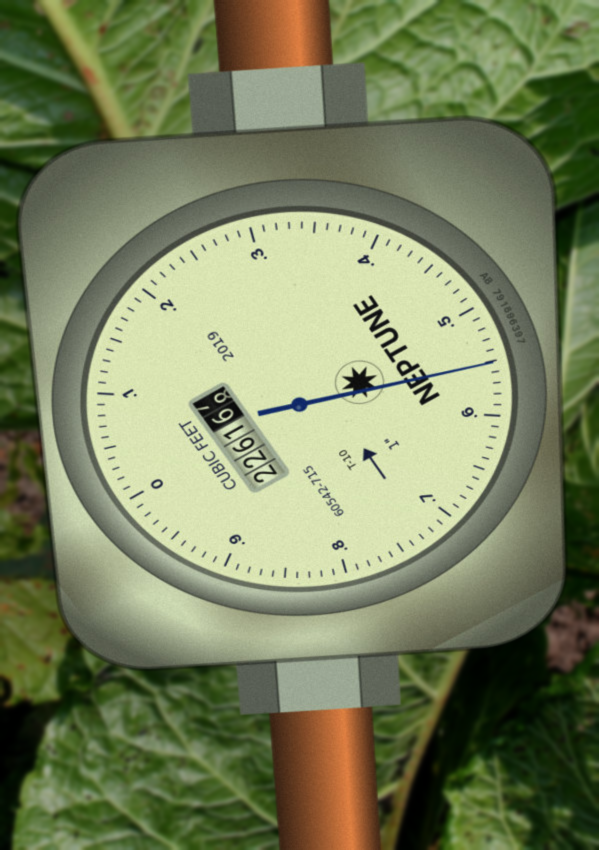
226167.55
